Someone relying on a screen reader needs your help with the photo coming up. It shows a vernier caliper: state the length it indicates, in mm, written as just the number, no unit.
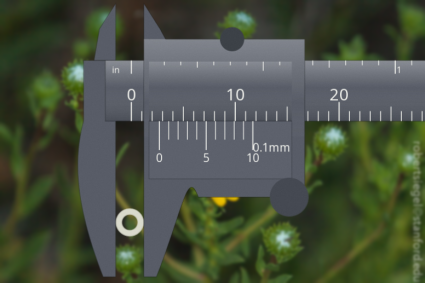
2.7
